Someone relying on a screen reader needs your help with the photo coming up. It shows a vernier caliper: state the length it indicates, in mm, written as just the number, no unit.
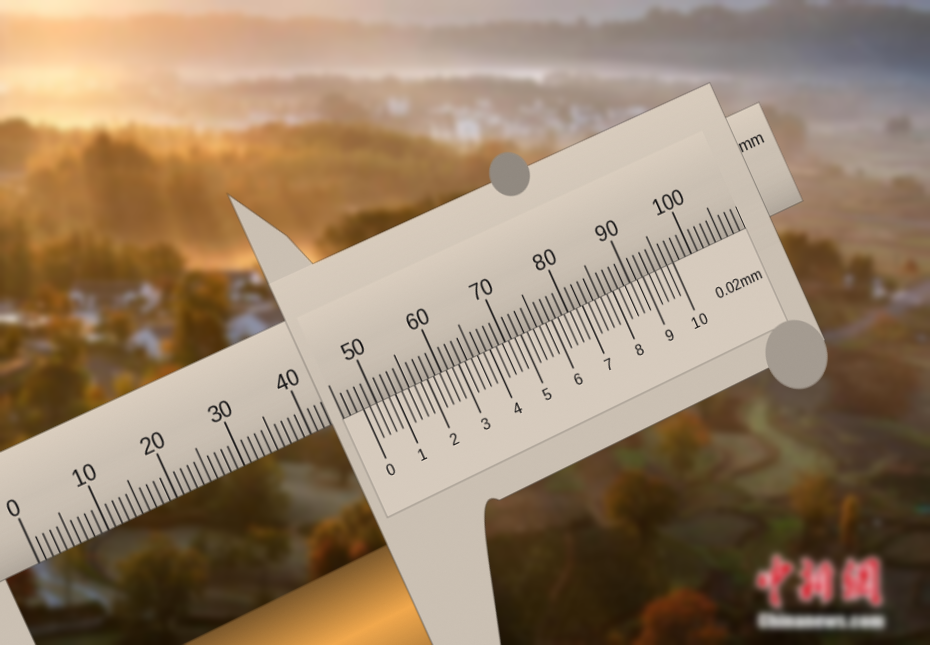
48.0
